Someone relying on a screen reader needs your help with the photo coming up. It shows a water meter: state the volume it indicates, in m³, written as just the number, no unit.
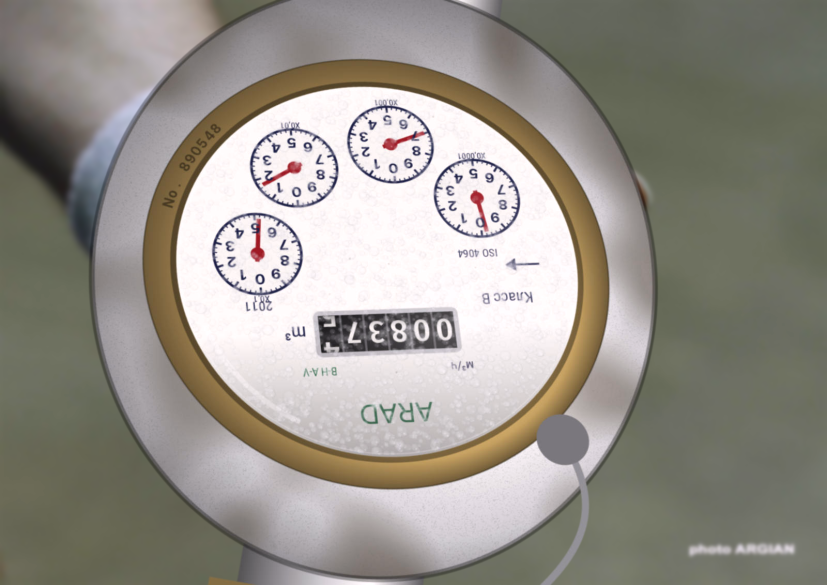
8374.5169
